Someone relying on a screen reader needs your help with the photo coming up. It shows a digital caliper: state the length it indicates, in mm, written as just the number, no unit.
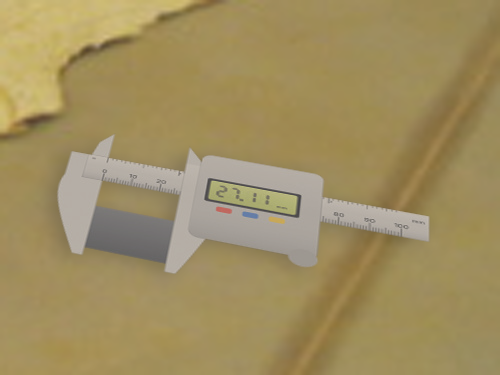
27.11
